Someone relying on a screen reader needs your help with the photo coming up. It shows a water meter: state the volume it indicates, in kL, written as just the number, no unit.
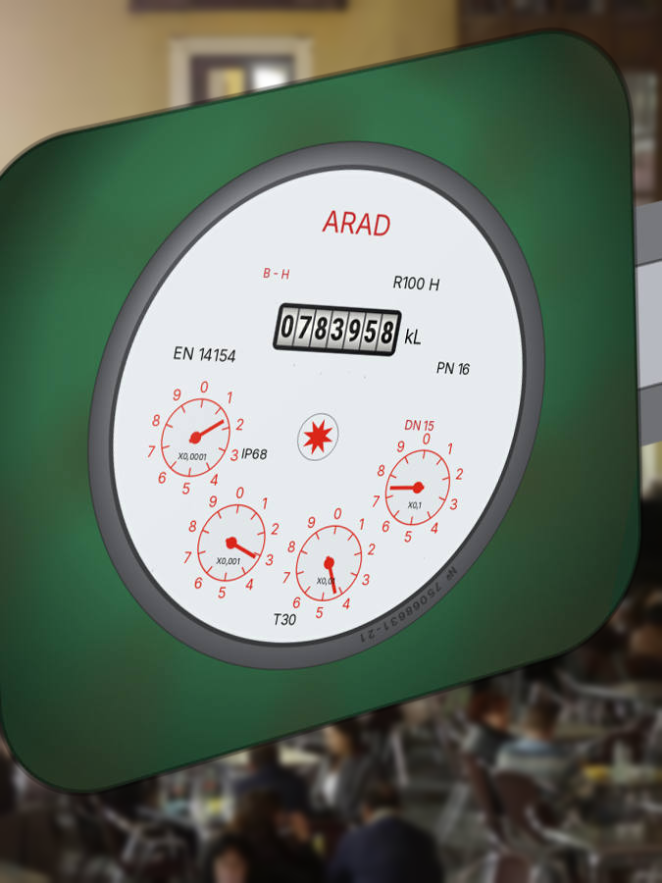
783958.7431
